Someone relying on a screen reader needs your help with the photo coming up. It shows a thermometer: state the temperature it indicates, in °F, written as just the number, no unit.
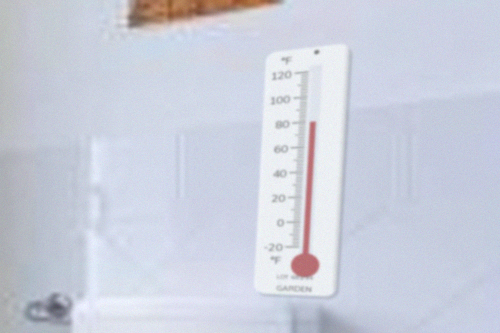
80
